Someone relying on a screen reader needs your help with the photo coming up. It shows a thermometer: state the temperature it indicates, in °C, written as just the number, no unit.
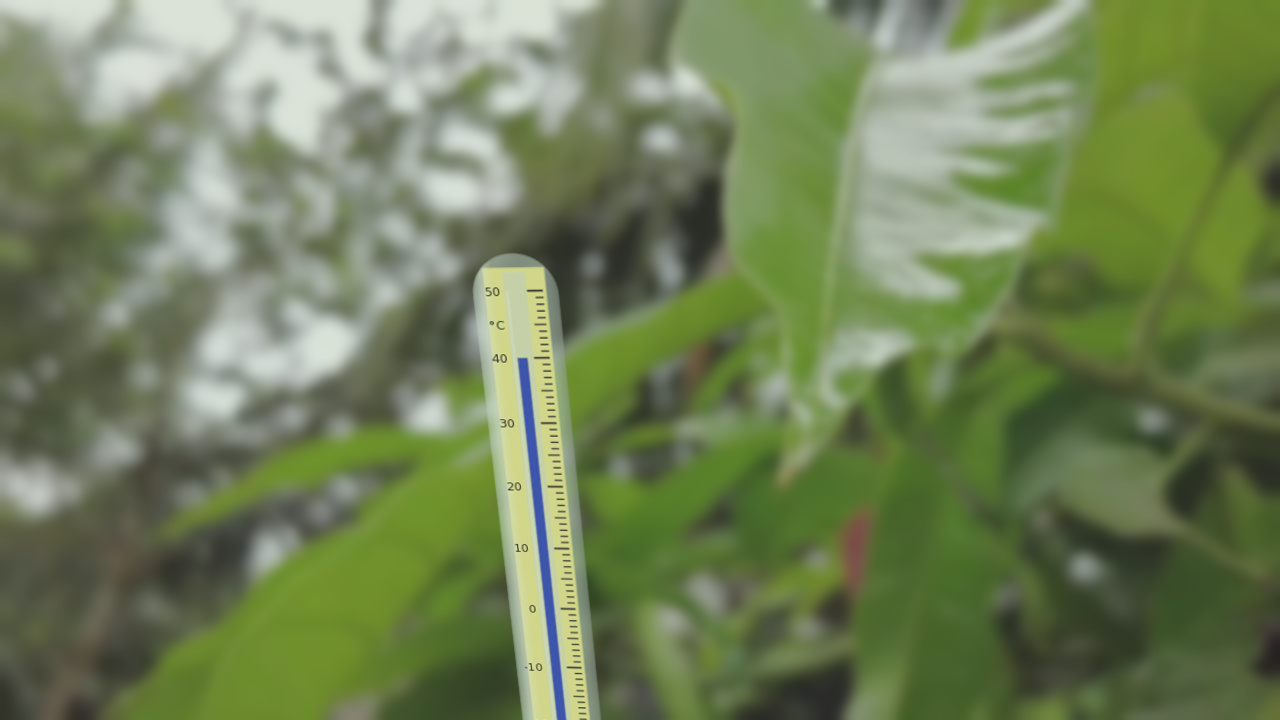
40
